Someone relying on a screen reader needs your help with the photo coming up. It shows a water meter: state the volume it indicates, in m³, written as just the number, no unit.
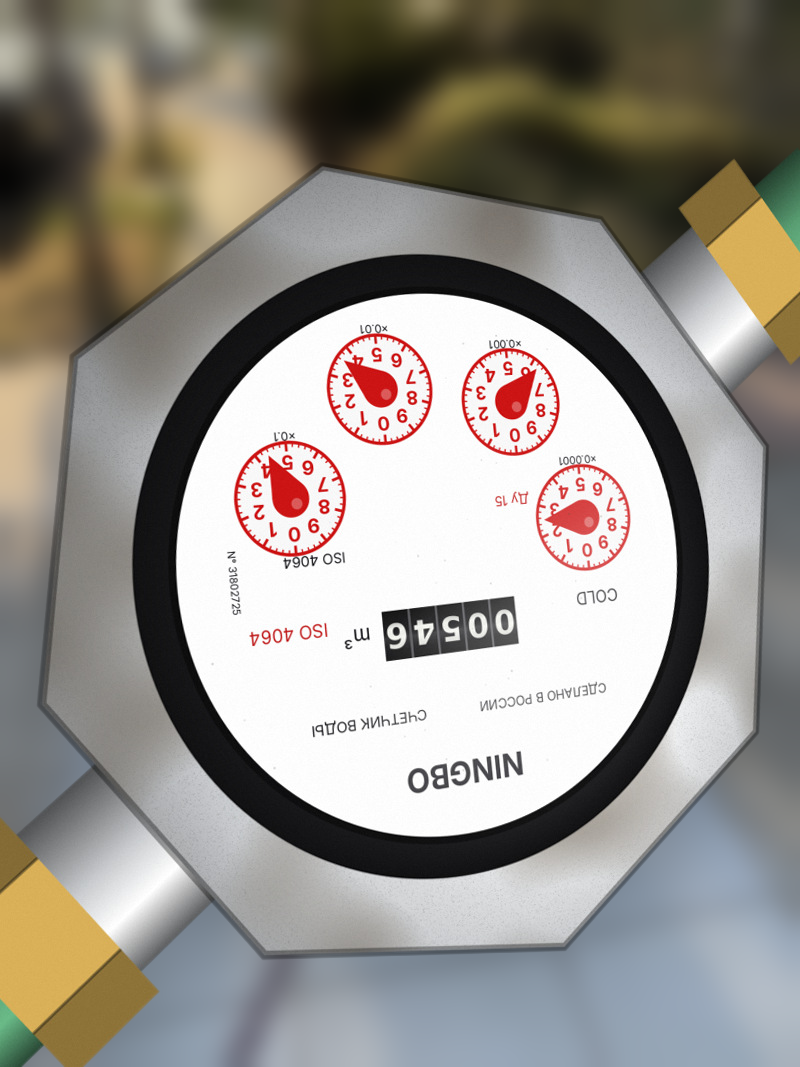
546.4362
